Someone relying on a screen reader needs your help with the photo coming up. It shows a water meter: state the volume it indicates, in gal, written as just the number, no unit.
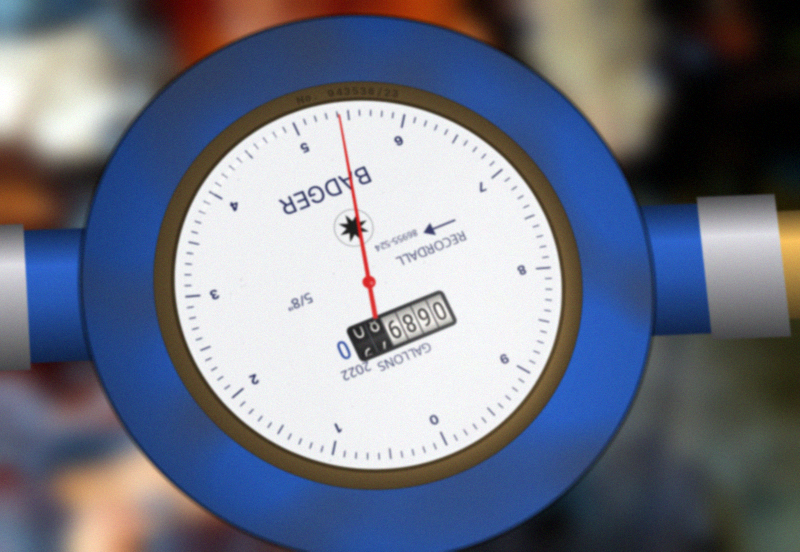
689795.4
